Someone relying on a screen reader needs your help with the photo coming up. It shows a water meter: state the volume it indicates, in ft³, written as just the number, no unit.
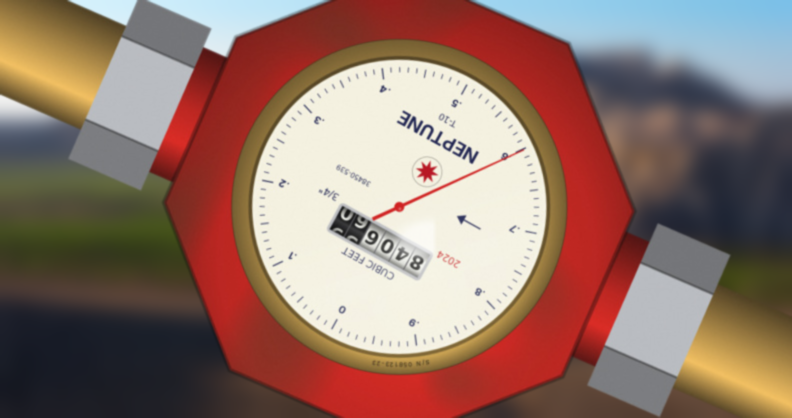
840659.60
